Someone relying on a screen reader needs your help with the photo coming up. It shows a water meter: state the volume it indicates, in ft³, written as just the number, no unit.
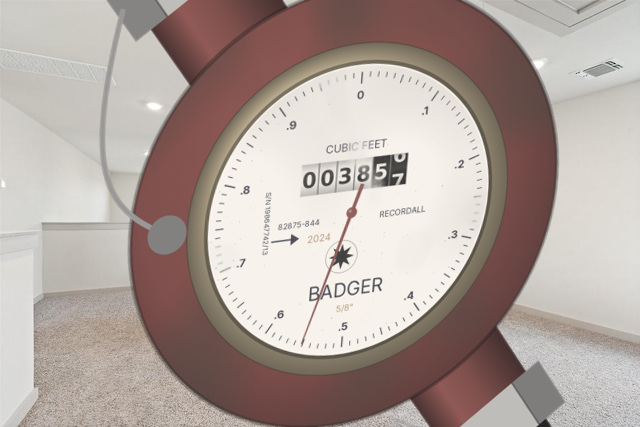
3856.55
